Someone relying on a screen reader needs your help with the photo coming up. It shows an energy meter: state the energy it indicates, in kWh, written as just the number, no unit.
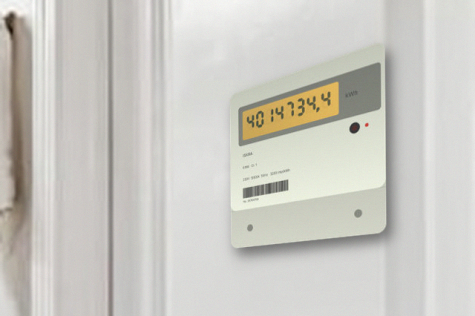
4014734.4
